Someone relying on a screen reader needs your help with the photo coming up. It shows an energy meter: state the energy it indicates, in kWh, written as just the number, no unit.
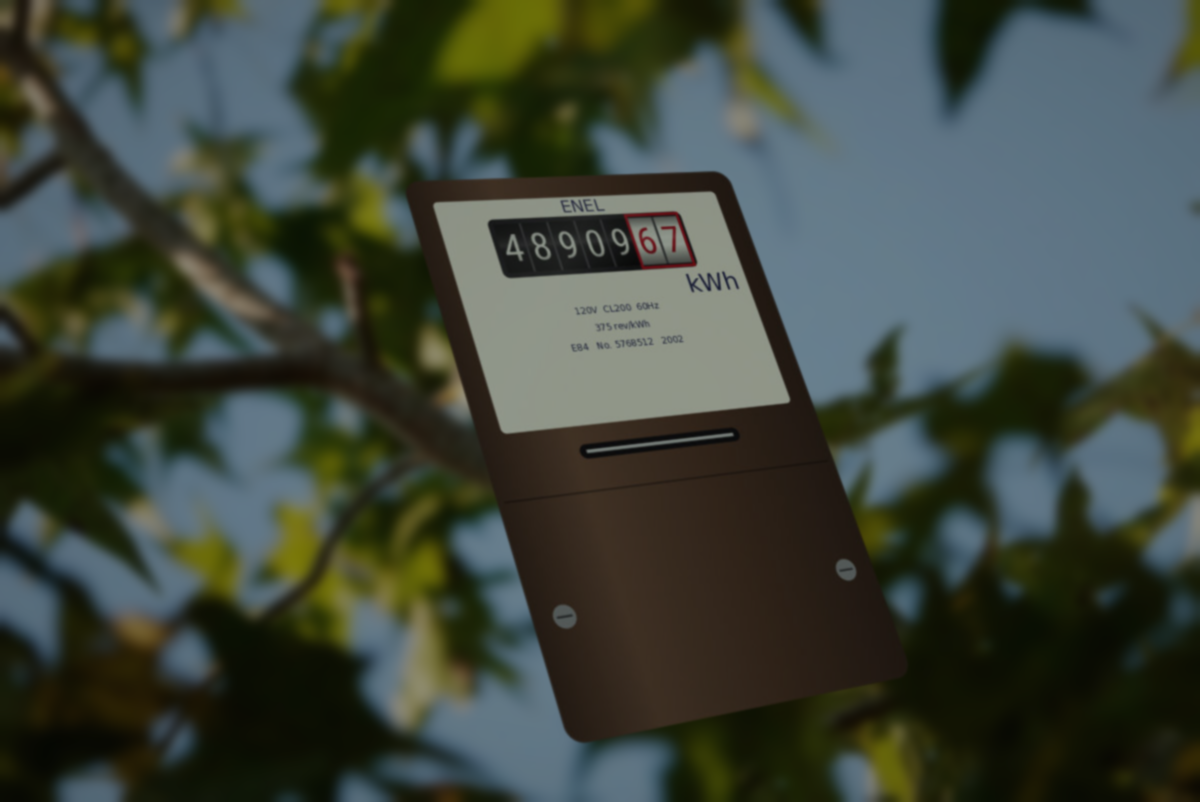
48909.67
